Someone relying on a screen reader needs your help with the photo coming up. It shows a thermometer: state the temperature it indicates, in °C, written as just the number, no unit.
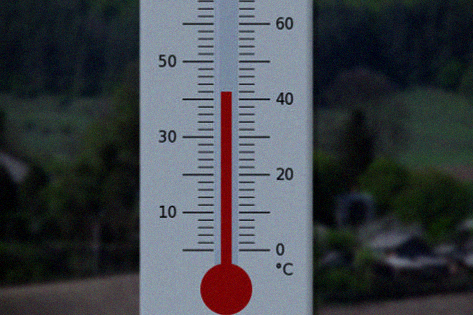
42
